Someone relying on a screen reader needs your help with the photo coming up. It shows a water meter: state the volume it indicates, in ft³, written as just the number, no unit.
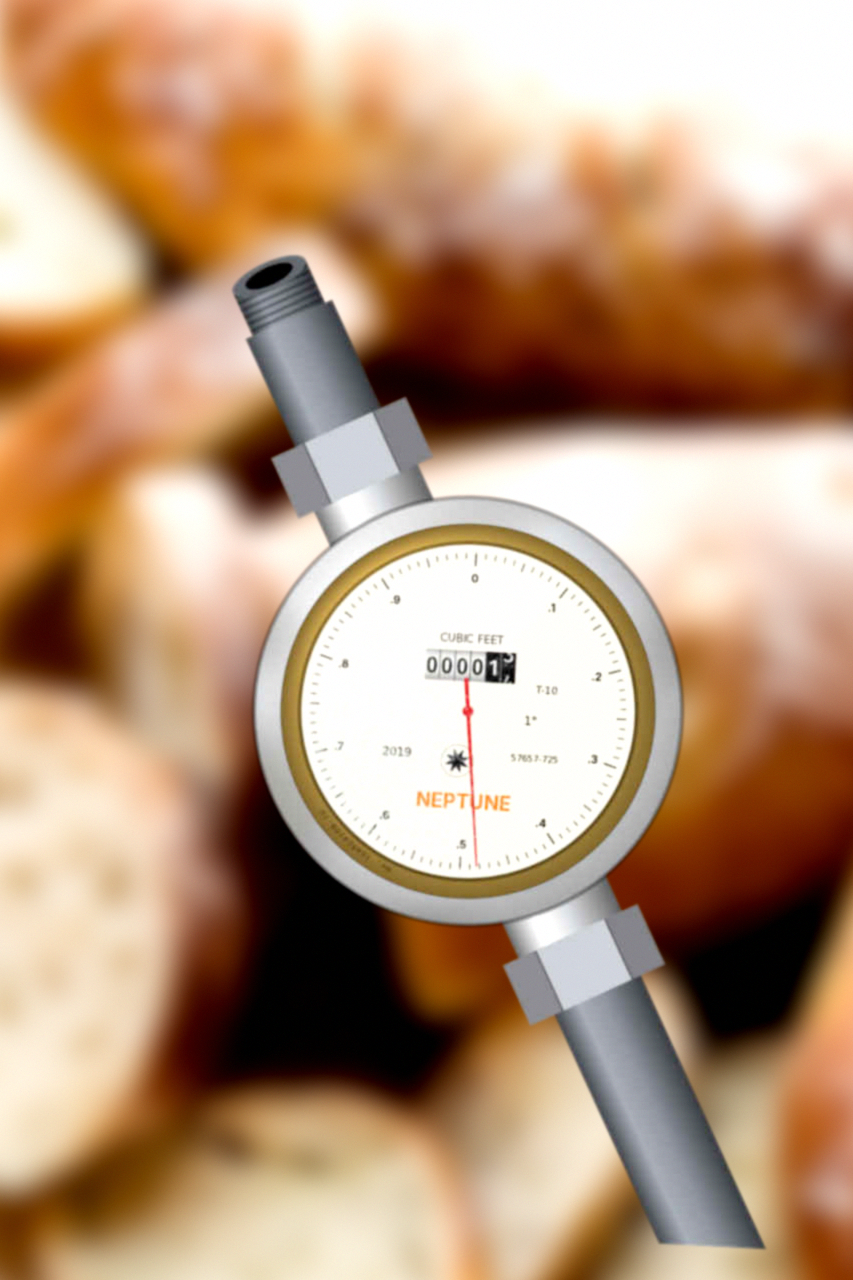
13.48
